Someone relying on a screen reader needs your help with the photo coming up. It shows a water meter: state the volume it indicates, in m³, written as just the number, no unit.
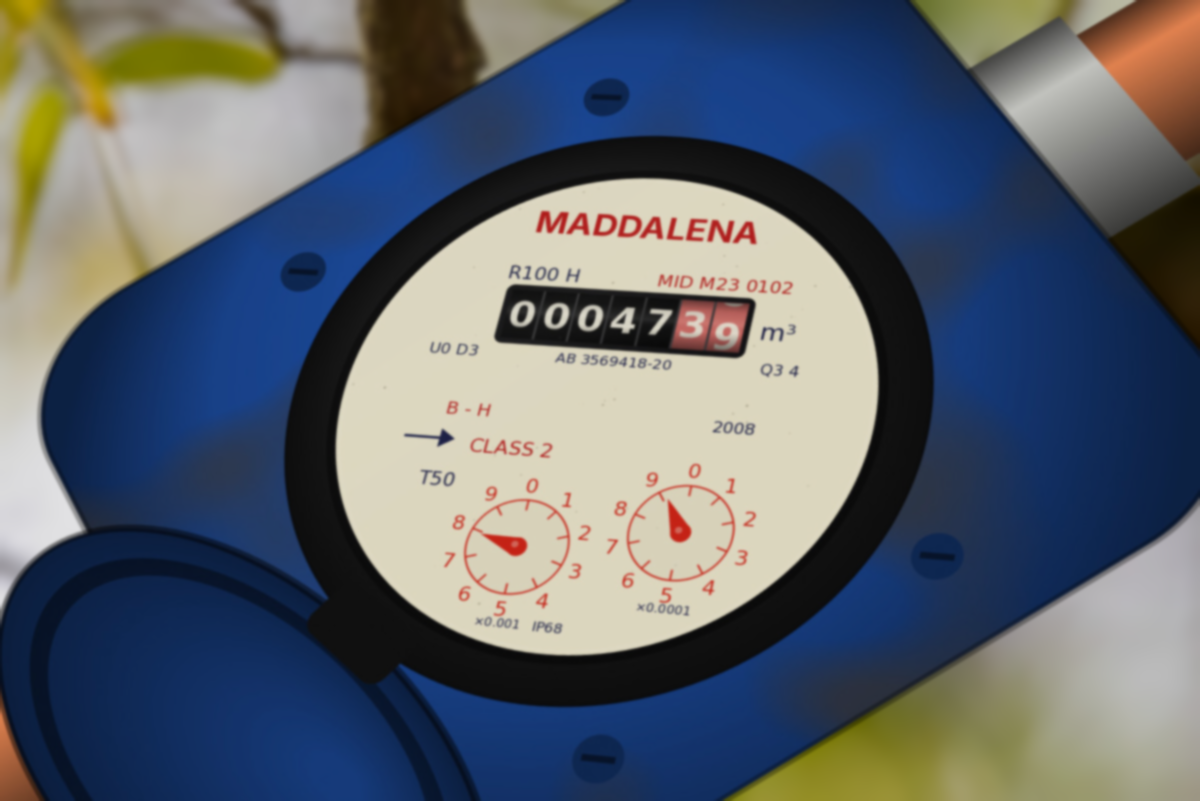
47.3879
